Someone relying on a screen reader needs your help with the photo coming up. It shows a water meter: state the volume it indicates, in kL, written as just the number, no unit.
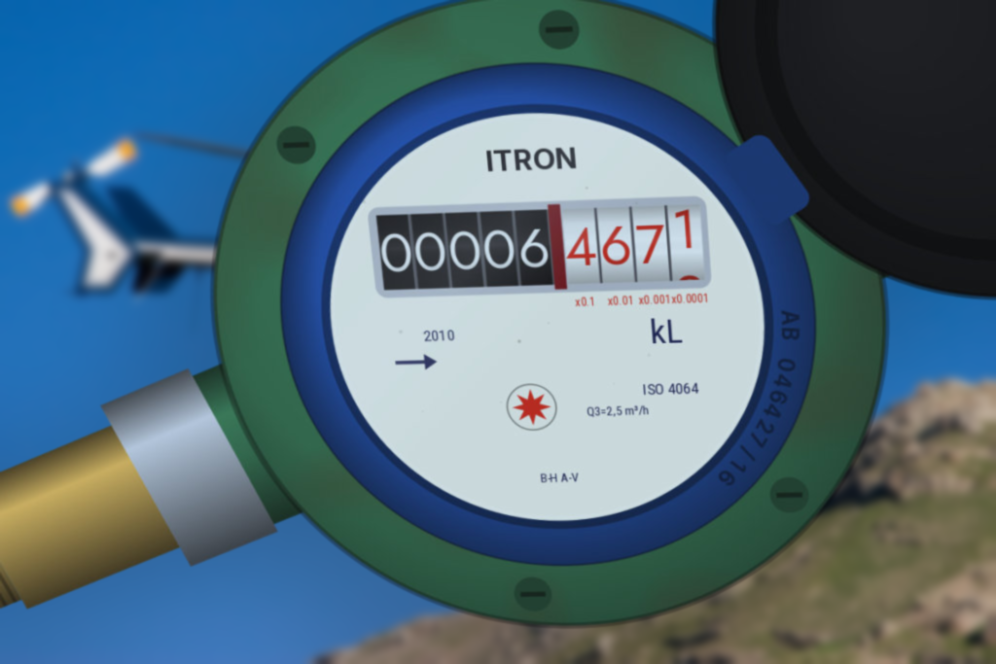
6.4671
